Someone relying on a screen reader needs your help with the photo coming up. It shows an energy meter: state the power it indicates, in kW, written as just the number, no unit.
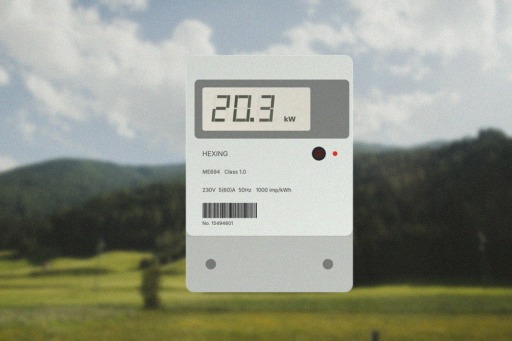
20.3
